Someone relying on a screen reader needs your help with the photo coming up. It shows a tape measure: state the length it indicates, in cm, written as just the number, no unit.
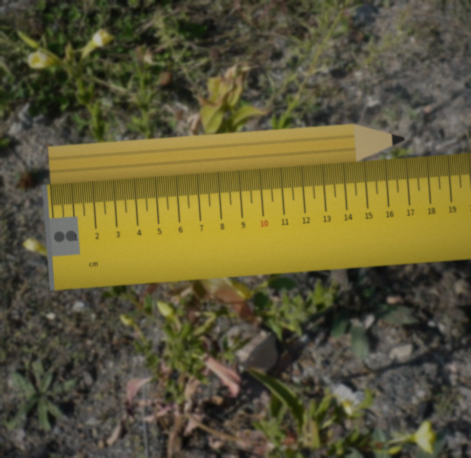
17
